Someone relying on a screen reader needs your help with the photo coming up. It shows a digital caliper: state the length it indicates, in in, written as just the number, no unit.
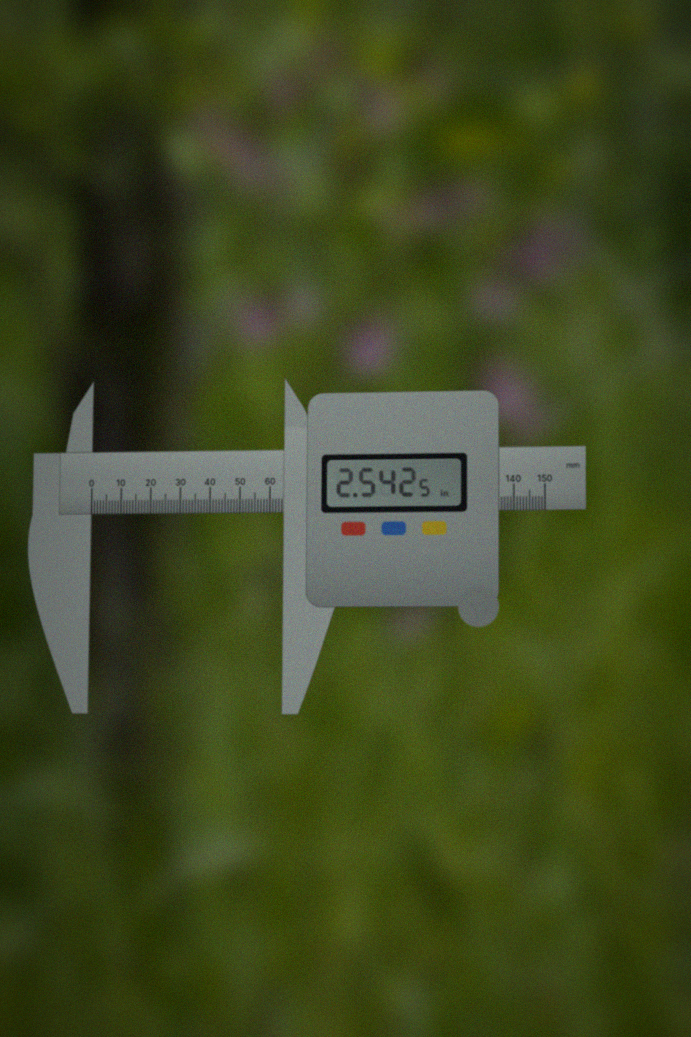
2.5425
